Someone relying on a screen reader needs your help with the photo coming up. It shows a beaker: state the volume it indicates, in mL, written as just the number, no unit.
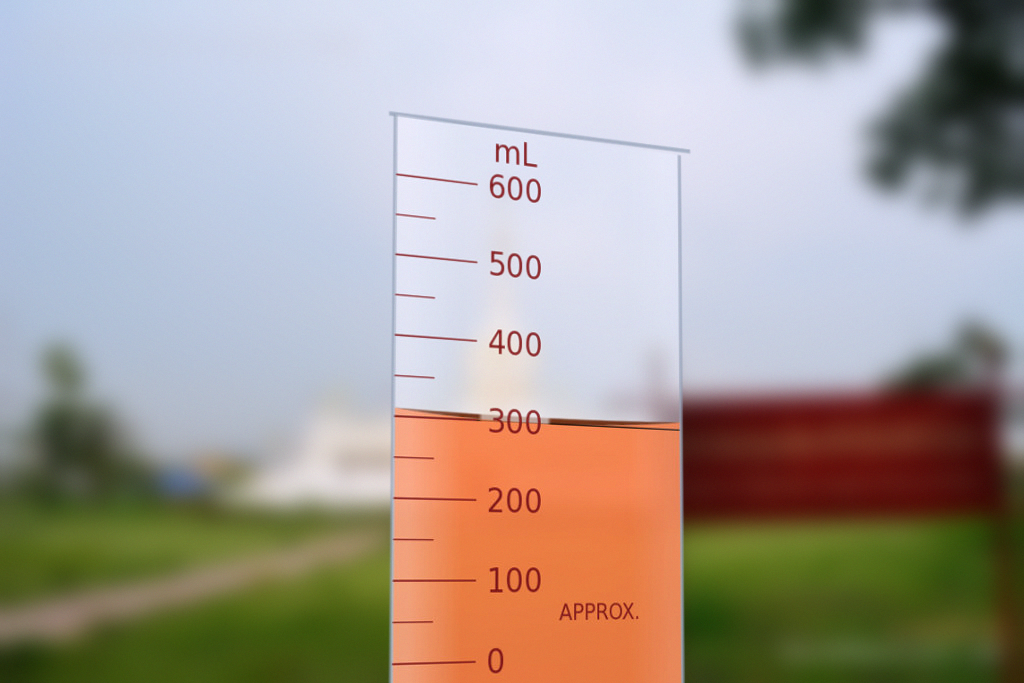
300
